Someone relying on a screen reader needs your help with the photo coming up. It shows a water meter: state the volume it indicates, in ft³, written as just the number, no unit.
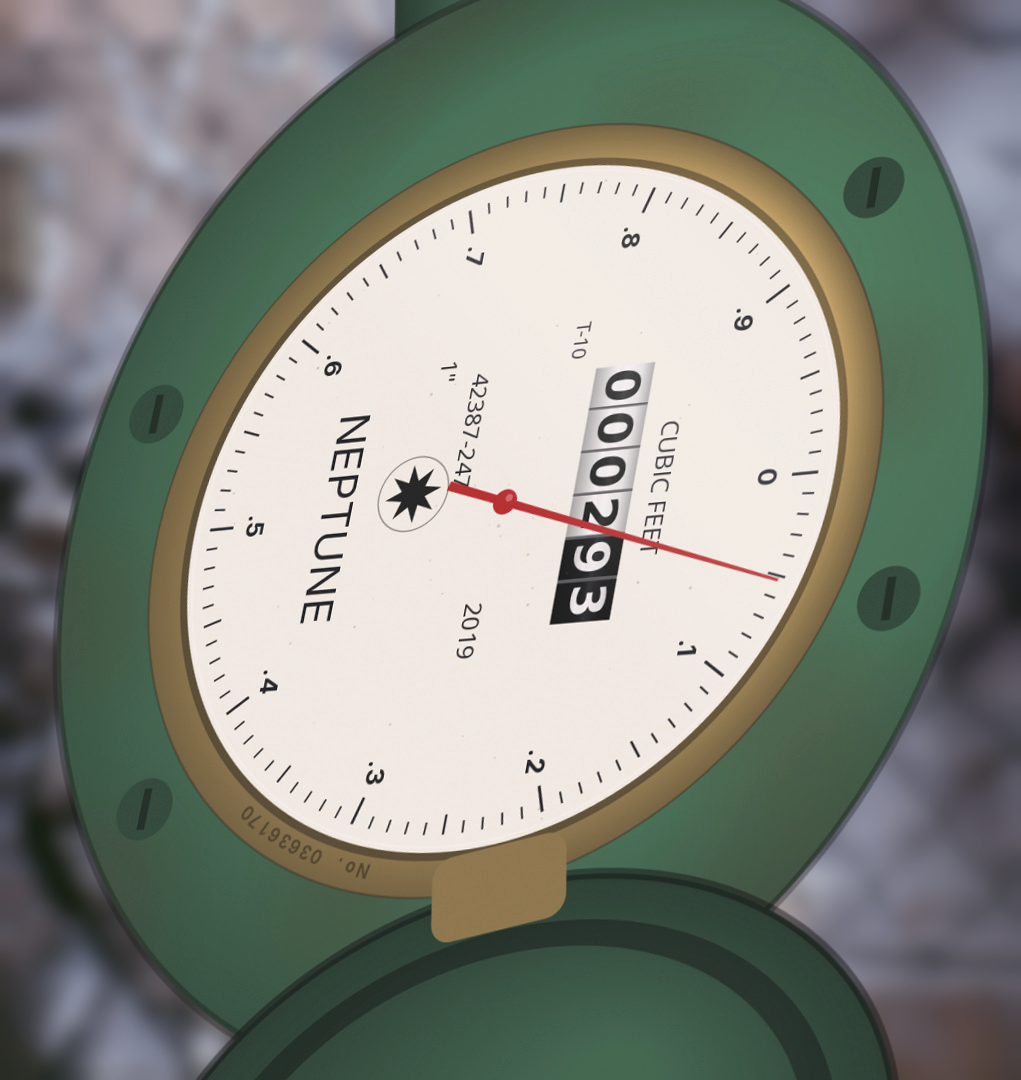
293.05
